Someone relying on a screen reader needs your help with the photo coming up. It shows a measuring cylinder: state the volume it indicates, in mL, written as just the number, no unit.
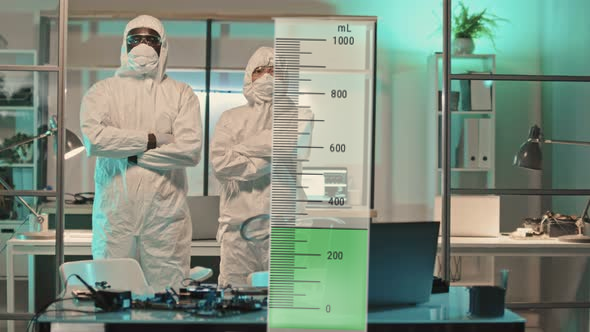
300
